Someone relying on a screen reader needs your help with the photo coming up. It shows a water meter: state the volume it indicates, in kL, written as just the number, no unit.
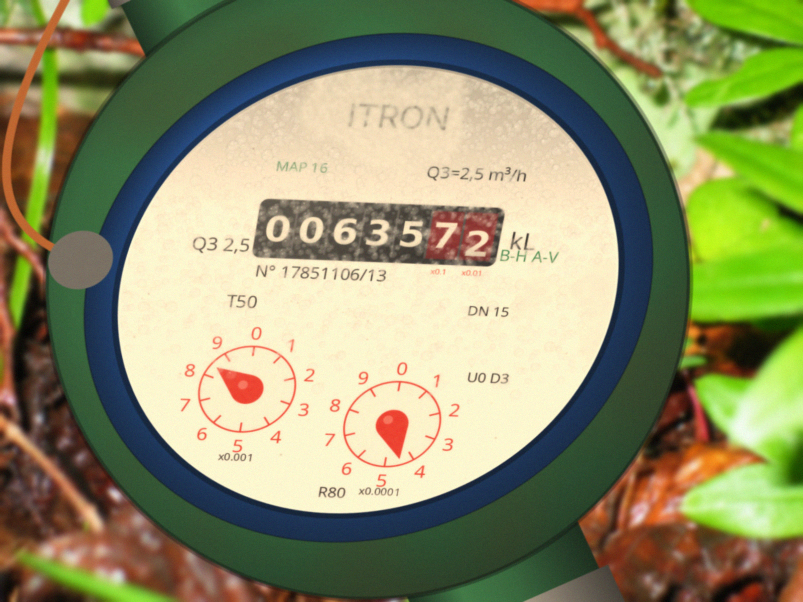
635.7184
